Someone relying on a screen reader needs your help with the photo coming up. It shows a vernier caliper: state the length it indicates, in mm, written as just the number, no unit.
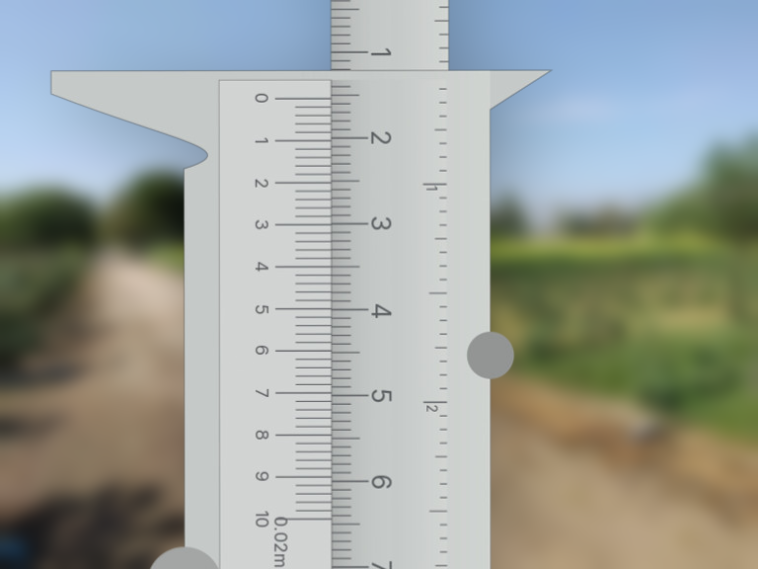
15.4
